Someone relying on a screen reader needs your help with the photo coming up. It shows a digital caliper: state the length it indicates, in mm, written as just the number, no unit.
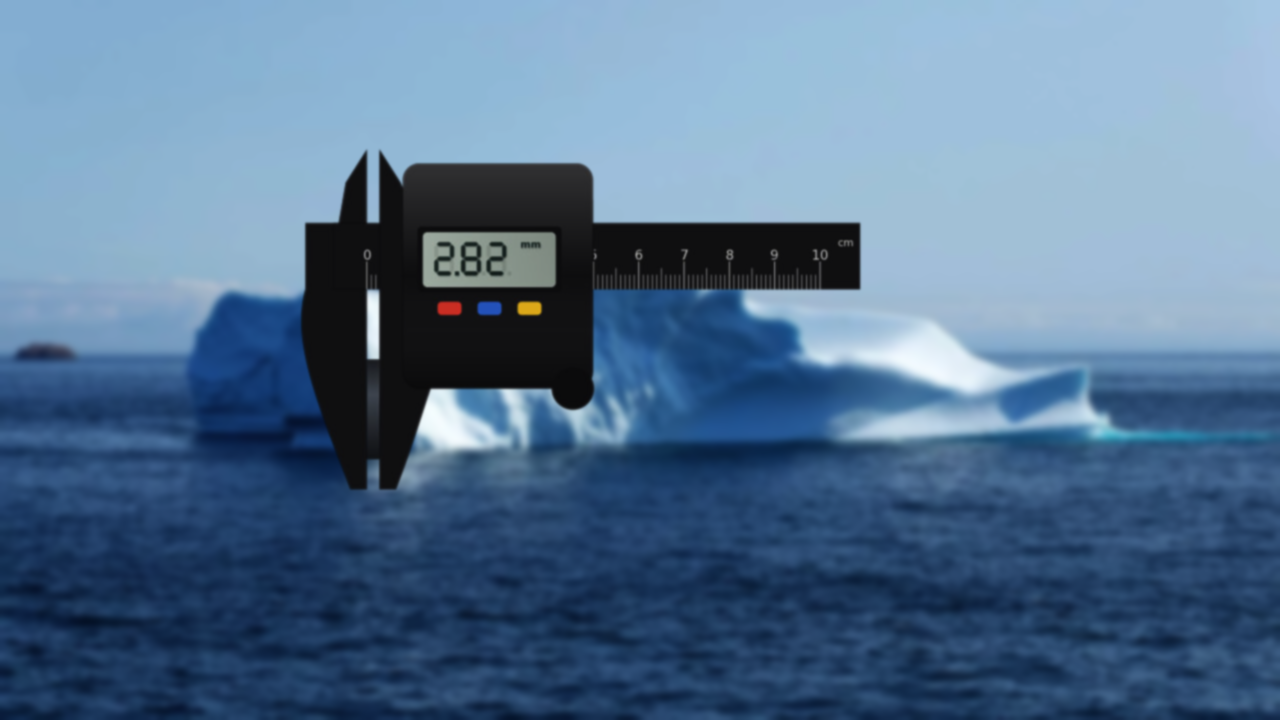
2.82
